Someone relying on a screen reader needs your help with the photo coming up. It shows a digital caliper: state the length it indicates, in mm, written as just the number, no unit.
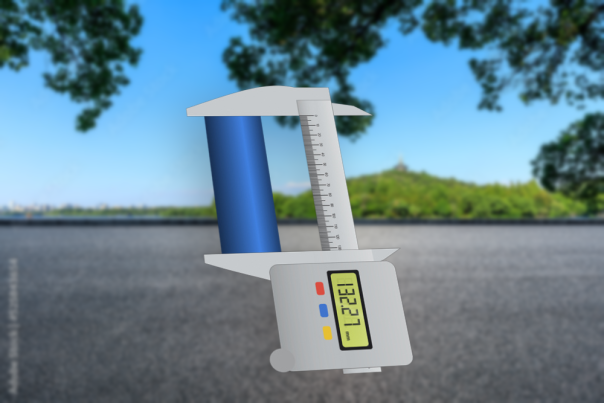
132.27
